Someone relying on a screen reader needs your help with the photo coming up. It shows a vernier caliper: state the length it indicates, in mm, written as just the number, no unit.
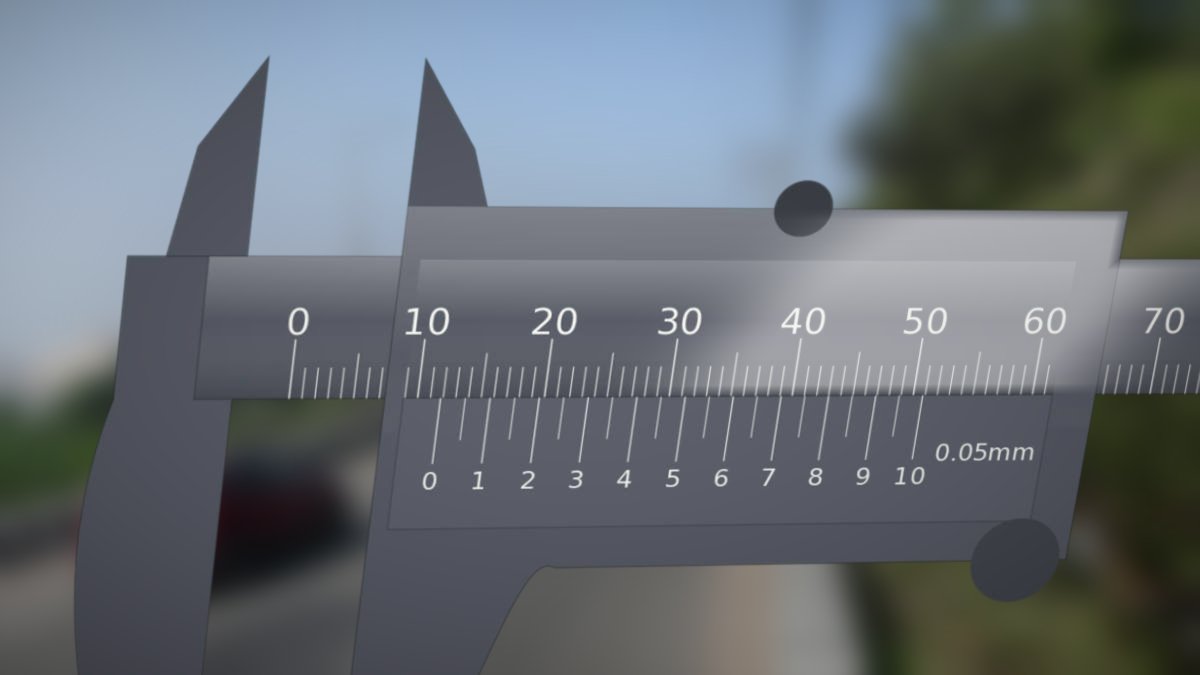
11.8
